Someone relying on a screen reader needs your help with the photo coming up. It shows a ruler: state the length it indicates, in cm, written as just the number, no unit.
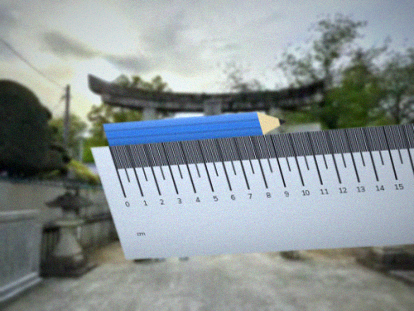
10
